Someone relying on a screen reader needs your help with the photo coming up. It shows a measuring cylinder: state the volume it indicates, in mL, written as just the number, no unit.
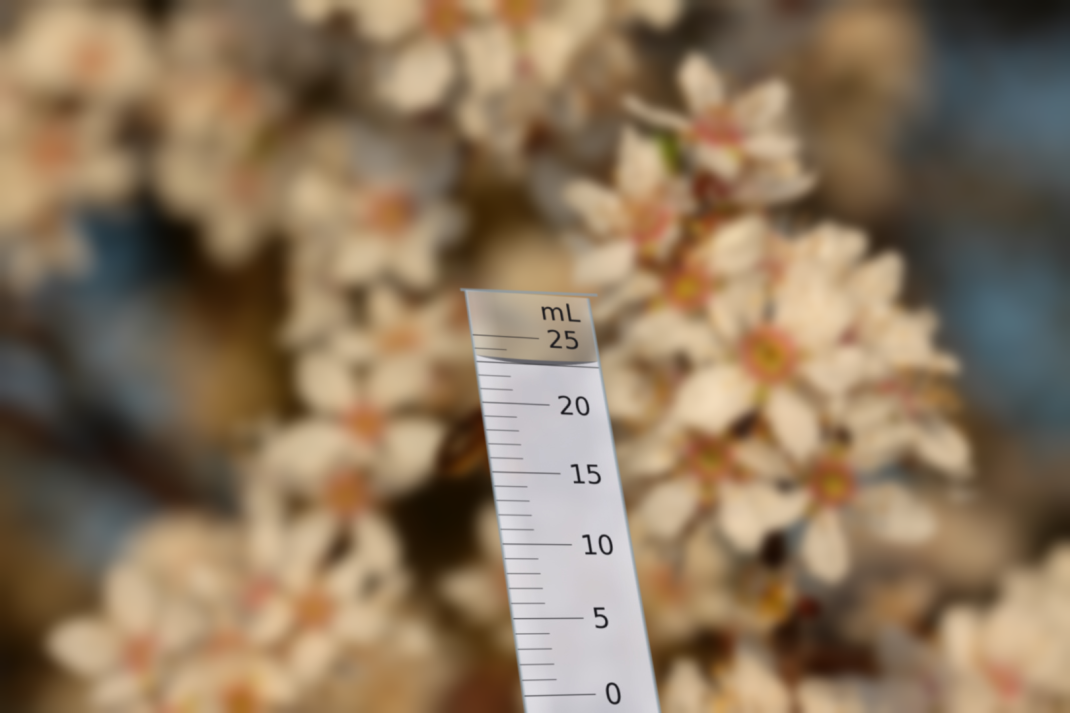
23
